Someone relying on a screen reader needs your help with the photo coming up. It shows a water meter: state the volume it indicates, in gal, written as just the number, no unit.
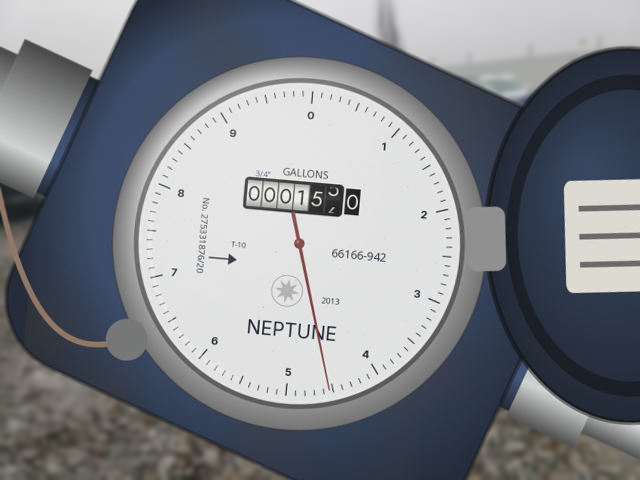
1554.5
